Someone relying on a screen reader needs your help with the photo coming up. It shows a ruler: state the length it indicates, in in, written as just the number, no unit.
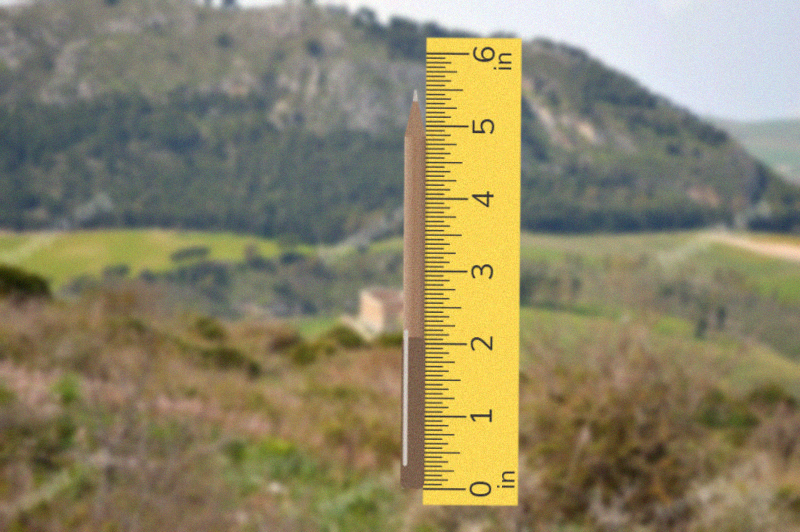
5.5
